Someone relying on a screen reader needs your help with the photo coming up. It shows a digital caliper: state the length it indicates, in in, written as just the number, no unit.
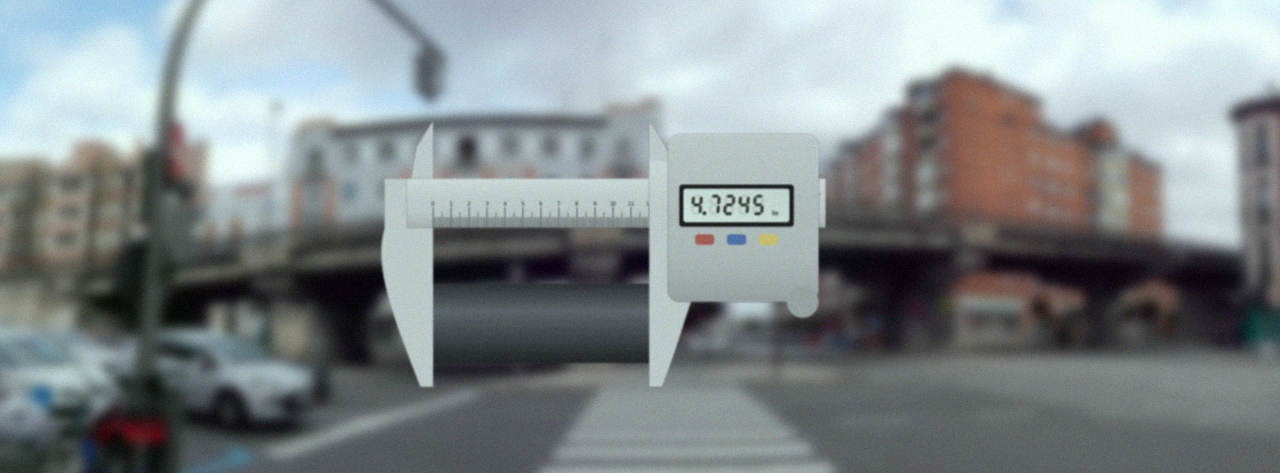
4.7245
